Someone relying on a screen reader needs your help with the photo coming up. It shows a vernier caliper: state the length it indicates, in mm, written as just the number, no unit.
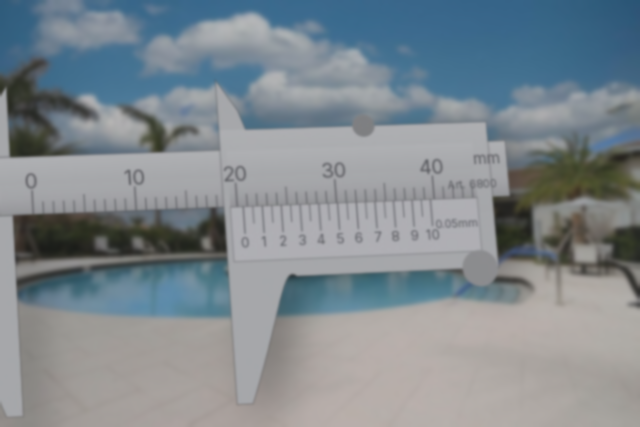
20.6
